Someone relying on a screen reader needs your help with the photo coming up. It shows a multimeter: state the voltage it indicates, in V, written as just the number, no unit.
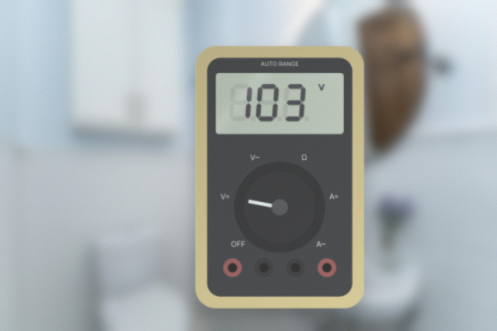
103
